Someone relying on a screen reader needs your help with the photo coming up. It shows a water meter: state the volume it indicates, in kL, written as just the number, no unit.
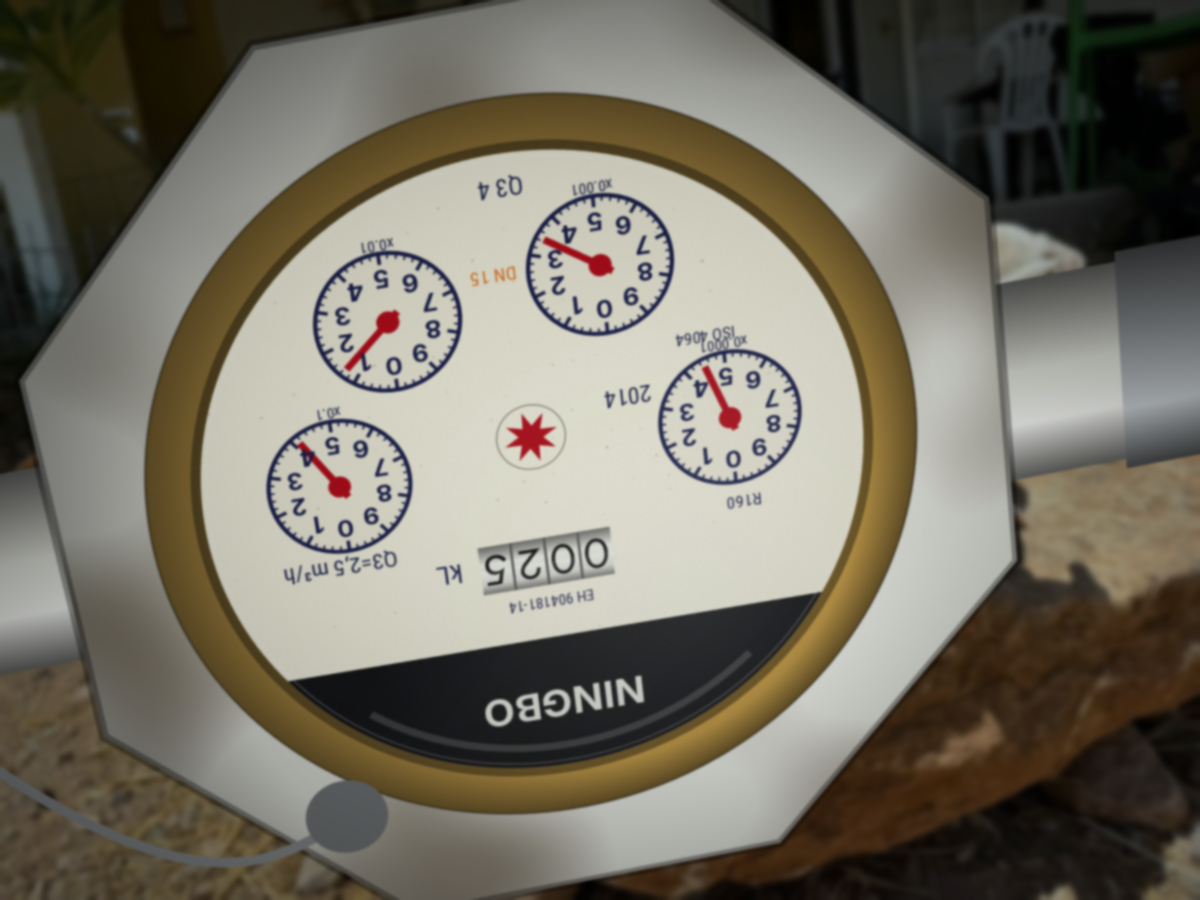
25.4134
